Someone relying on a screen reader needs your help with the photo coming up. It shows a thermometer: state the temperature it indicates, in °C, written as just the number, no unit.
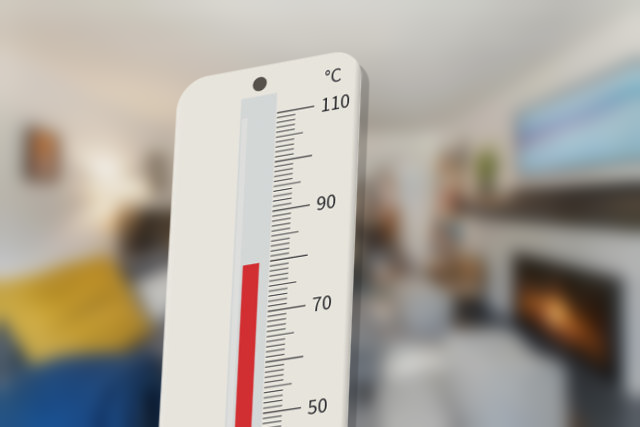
80
